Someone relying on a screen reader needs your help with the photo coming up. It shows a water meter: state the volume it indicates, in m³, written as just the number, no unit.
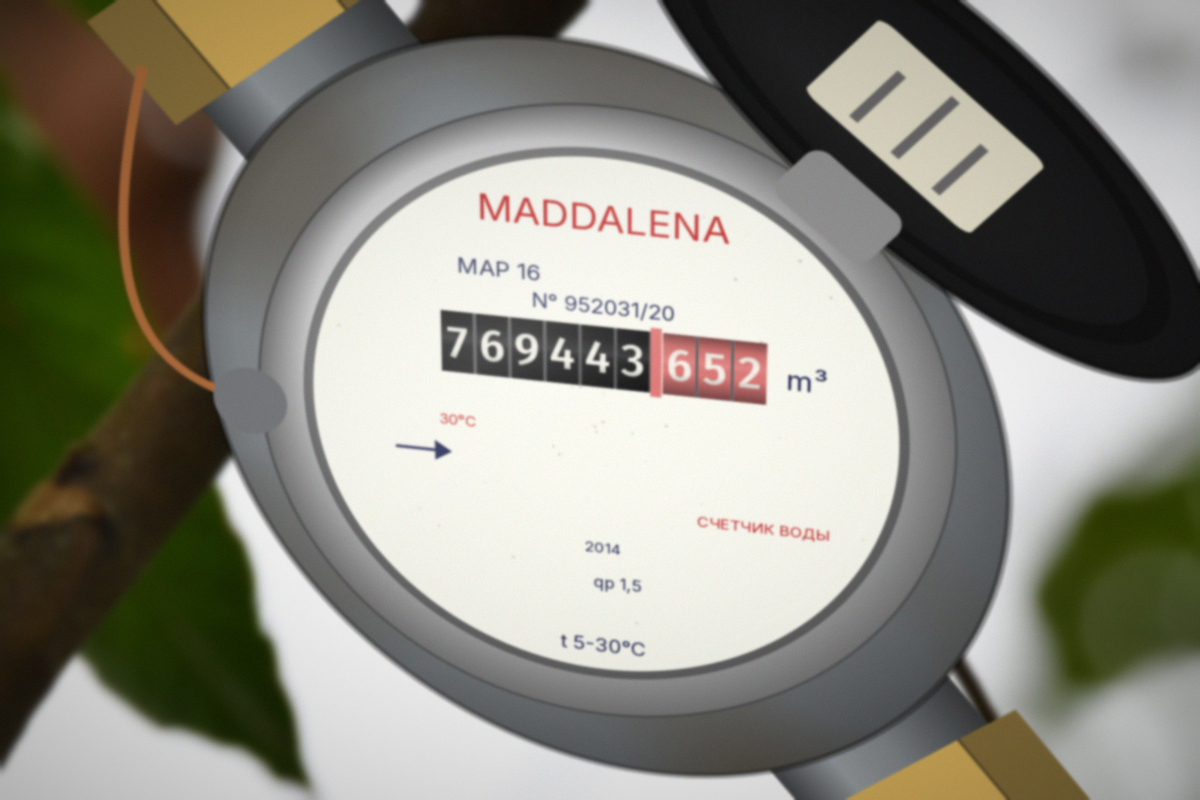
769443.652
